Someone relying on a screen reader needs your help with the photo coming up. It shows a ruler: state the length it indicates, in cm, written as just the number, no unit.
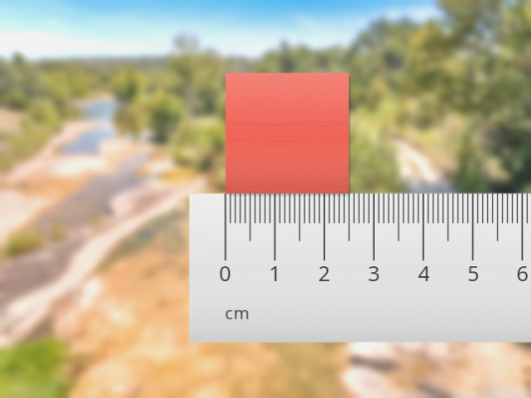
2.5
